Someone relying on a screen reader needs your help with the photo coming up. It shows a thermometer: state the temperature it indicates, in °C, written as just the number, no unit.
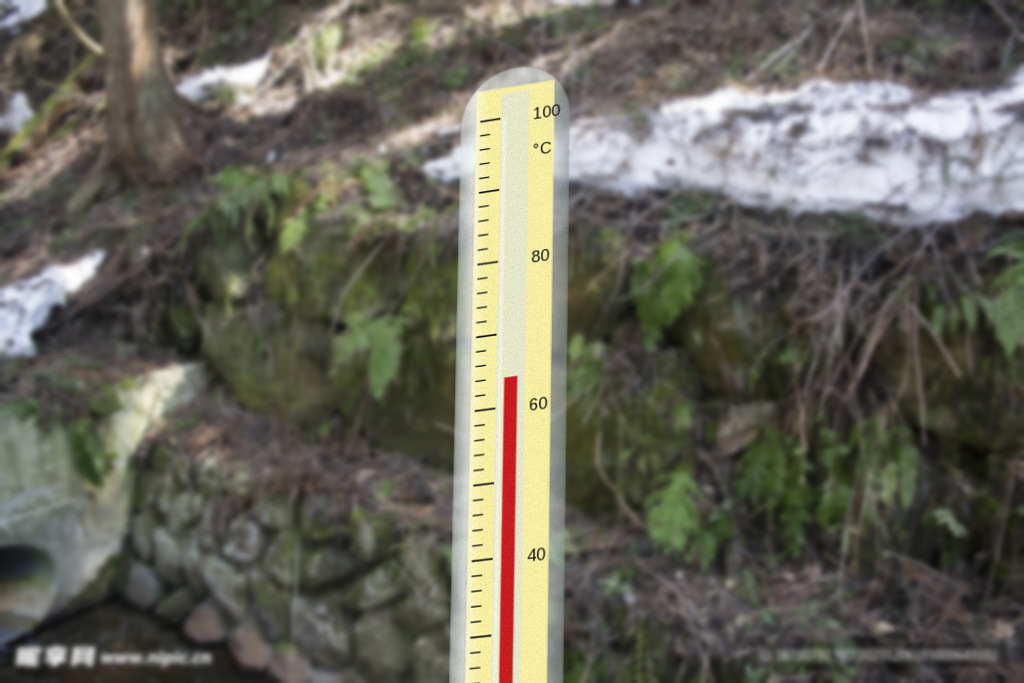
64
